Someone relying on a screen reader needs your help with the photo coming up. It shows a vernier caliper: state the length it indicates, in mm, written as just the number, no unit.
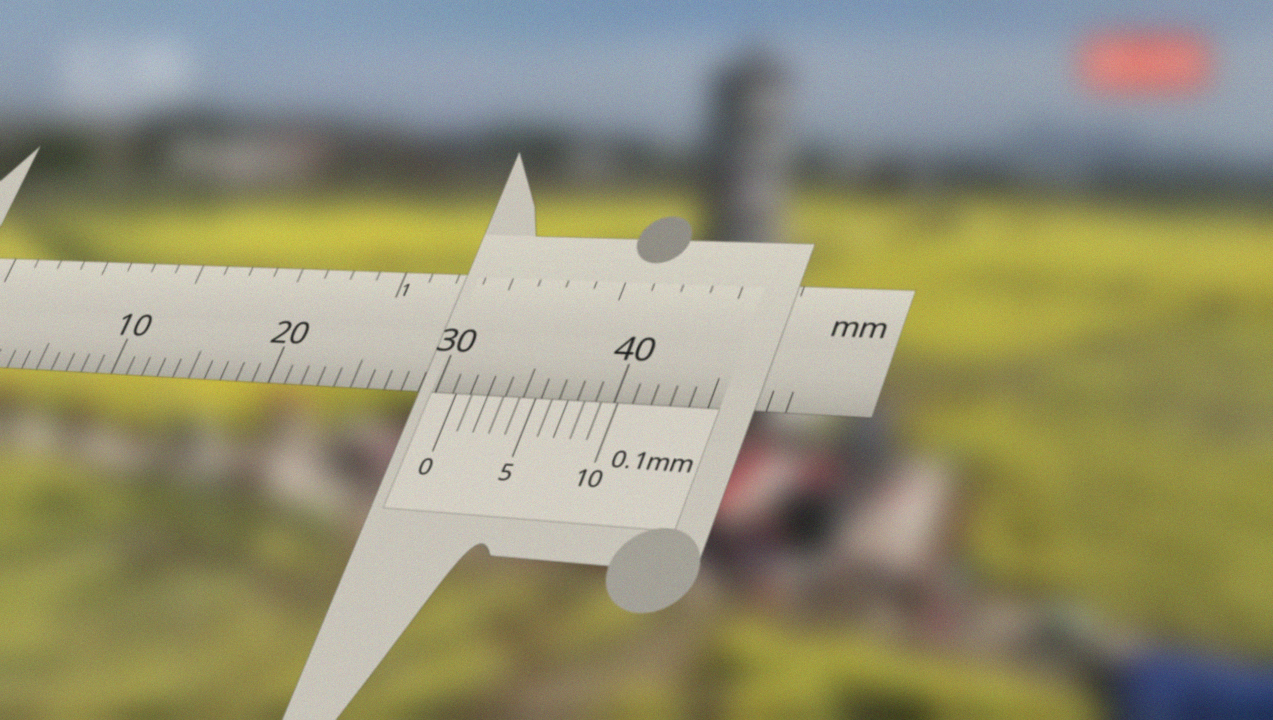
31.2
